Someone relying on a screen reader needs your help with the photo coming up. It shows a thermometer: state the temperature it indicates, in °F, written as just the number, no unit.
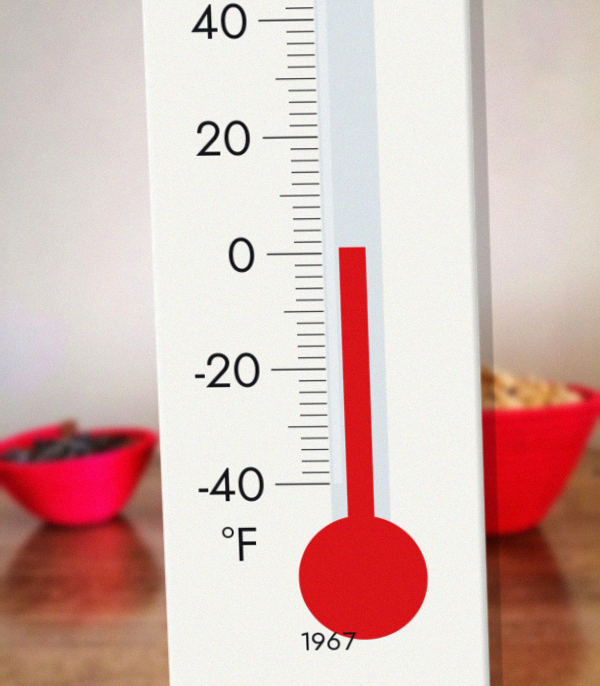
1
